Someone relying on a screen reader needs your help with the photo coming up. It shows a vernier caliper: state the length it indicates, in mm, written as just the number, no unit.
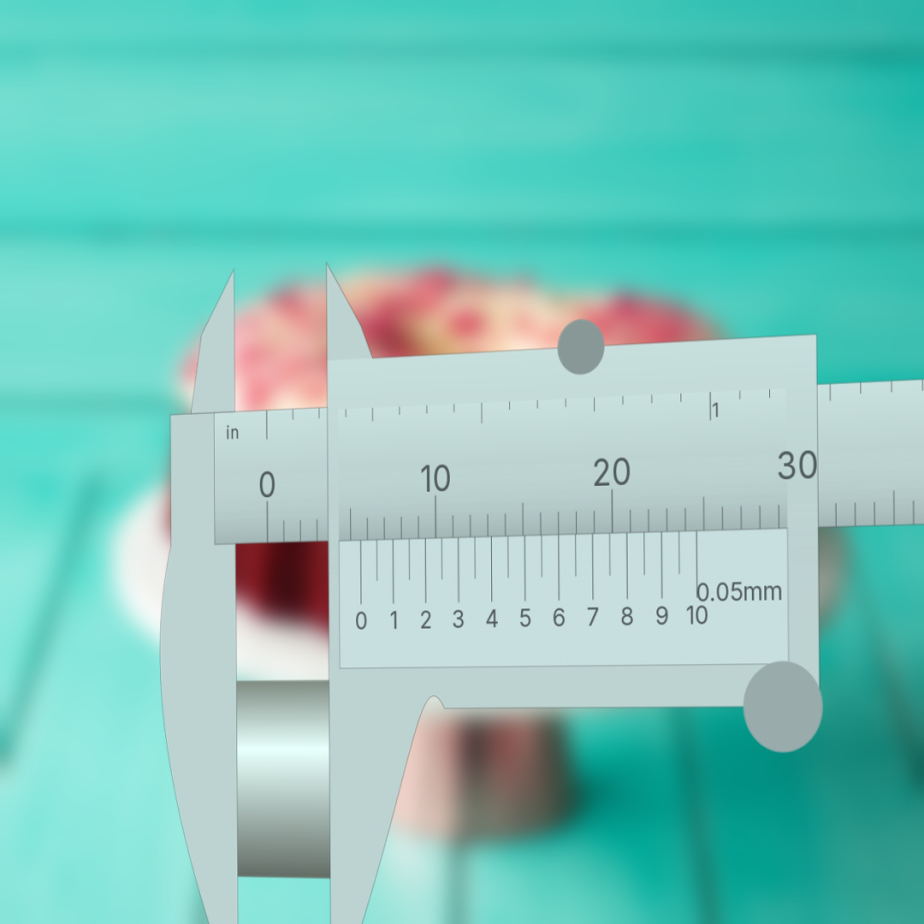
5.6
